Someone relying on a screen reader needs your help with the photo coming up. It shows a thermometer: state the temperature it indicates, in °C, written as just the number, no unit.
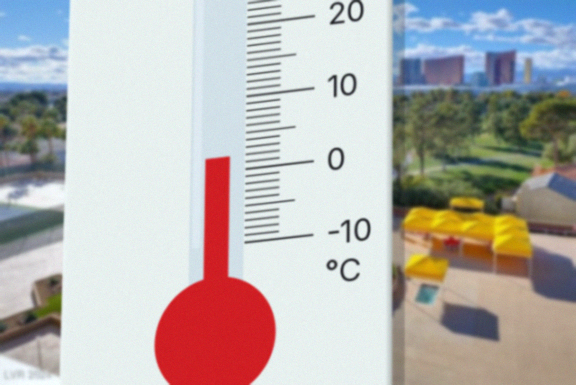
2
